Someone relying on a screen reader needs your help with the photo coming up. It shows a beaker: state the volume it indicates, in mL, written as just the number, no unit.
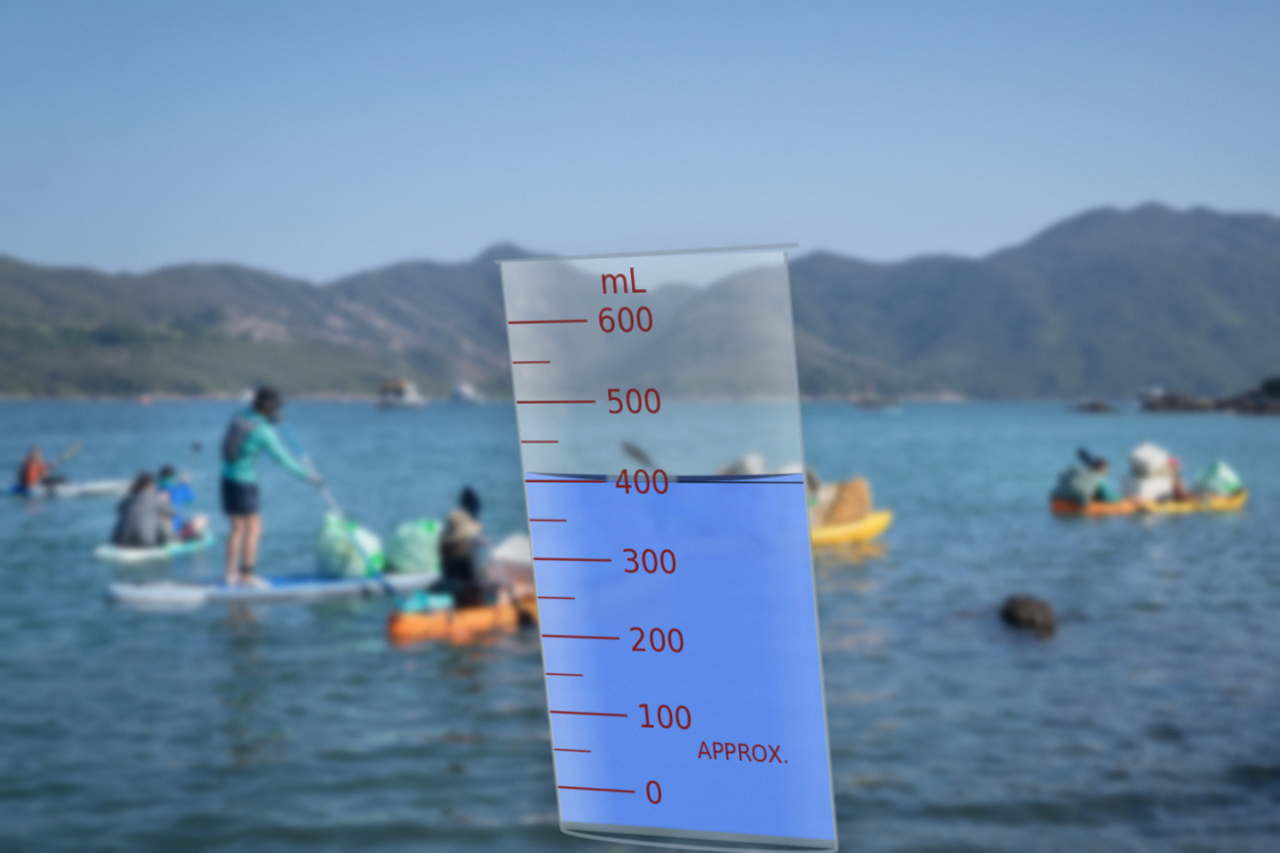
400
